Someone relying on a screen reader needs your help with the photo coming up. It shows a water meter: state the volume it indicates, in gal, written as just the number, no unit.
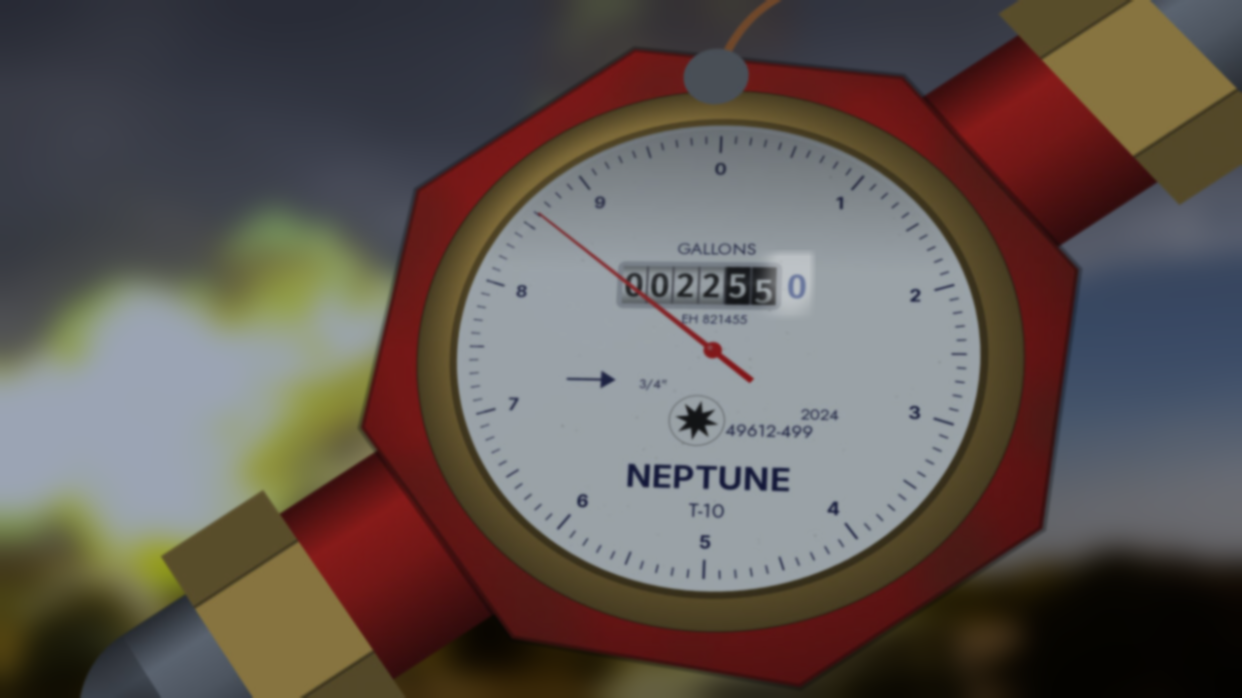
22548.6
